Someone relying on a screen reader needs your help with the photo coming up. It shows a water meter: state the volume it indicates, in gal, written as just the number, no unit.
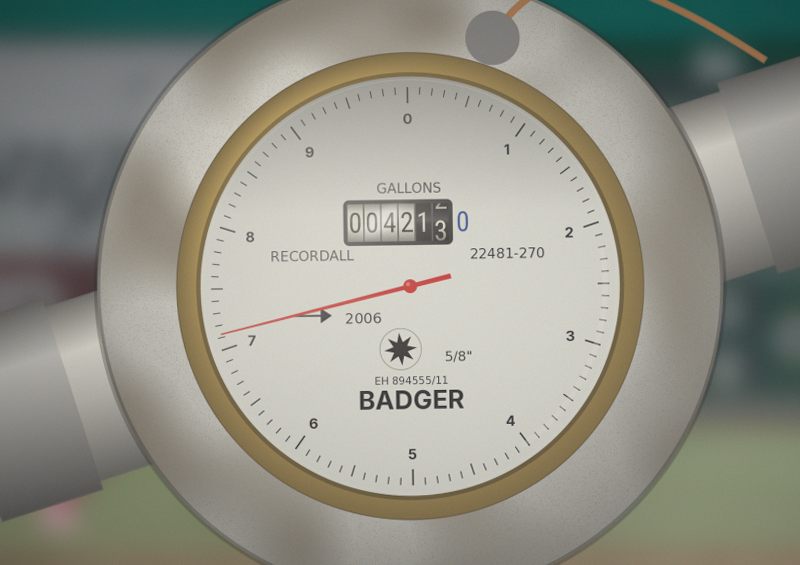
42127.1
